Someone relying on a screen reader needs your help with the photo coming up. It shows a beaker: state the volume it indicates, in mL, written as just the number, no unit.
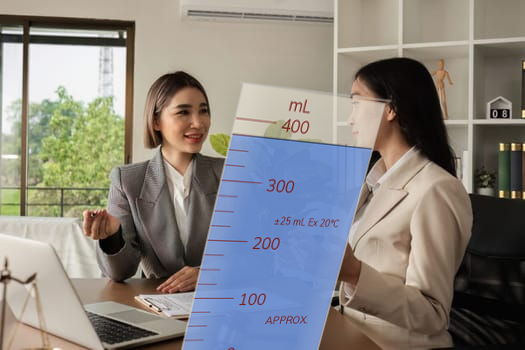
375
